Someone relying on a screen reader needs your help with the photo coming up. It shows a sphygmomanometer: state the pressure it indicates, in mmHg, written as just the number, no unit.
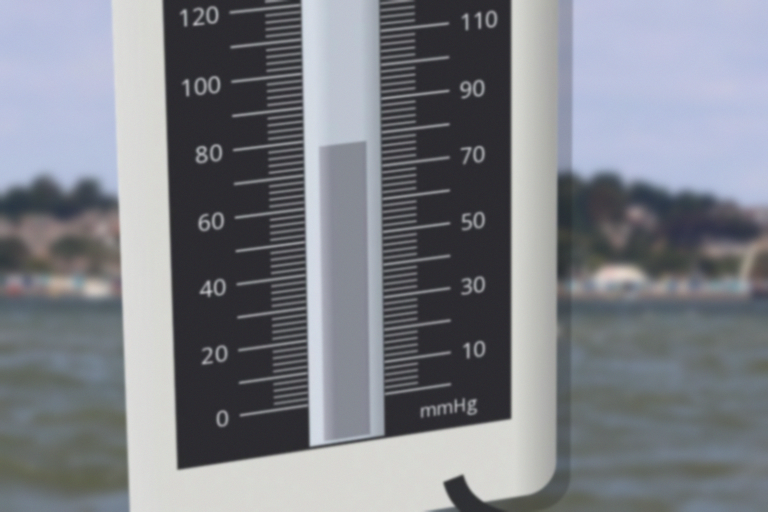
78
